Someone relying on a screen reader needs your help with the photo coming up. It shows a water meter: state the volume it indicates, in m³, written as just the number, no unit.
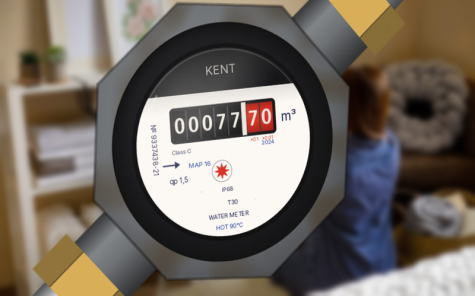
77.70
